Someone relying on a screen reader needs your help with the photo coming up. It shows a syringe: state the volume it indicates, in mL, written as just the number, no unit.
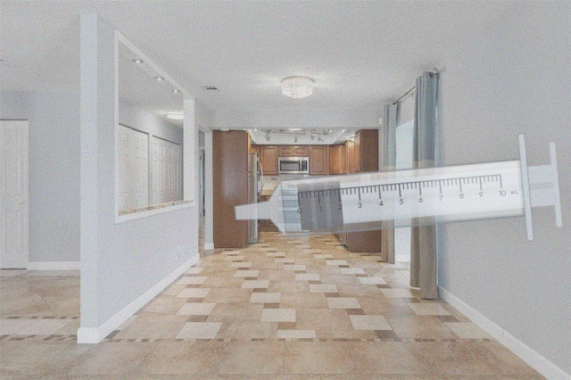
0
